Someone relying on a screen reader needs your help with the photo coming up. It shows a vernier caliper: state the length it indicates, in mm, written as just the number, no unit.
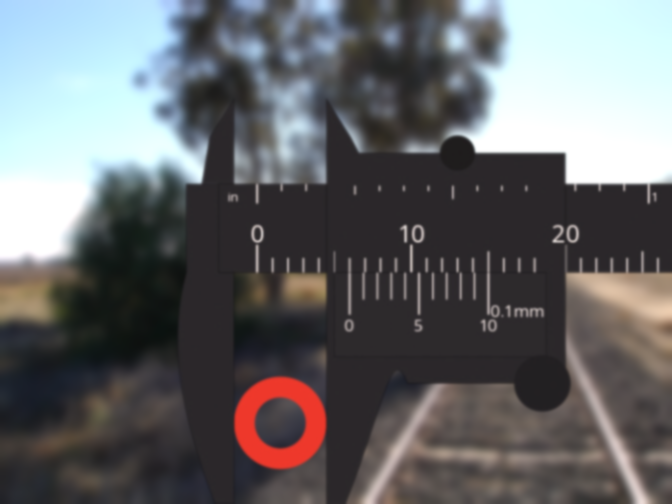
6.0
